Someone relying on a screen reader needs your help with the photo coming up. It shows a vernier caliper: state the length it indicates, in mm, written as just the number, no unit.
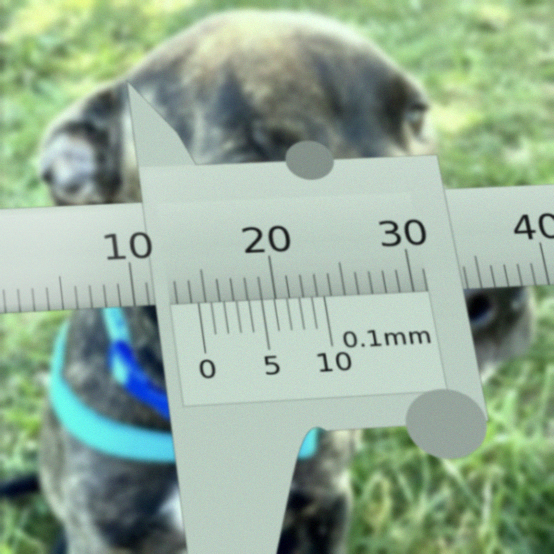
14.5
